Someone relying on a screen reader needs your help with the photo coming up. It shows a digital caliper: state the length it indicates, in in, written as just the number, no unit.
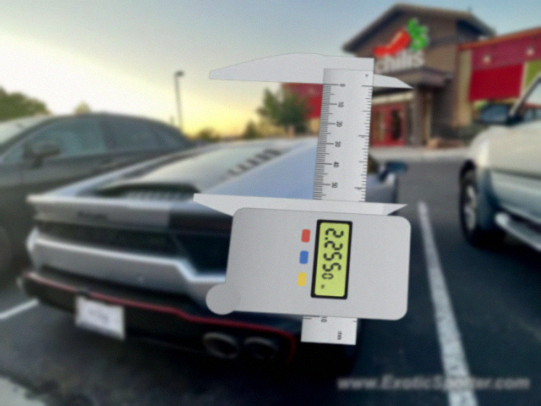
2.2550
